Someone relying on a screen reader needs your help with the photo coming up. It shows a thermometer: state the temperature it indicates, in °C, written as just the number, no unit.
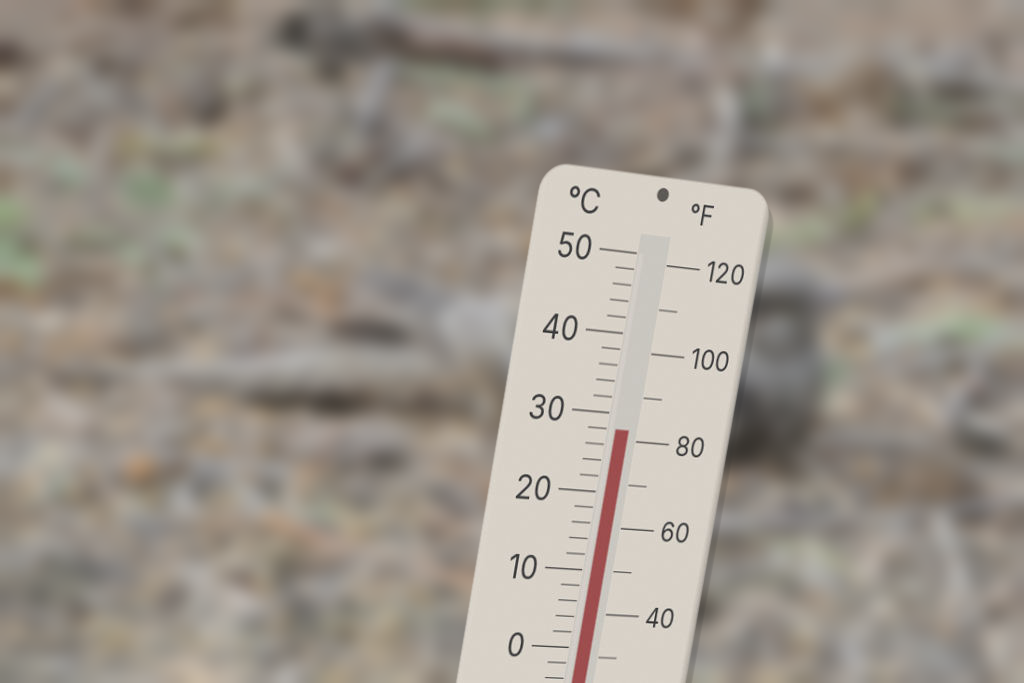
28
